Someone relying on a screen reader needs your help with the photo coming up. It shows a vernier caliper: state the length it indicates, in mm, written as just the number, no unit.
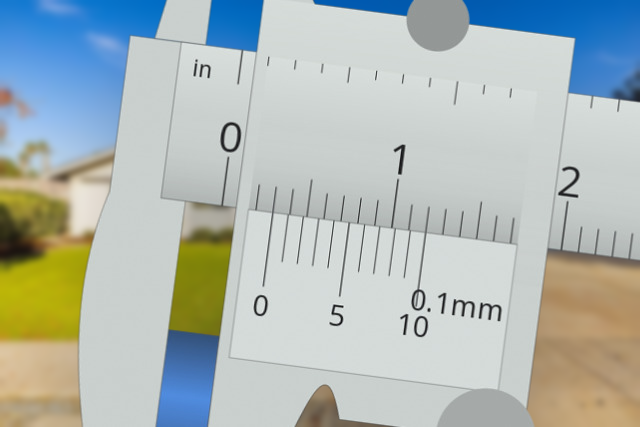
3.0
